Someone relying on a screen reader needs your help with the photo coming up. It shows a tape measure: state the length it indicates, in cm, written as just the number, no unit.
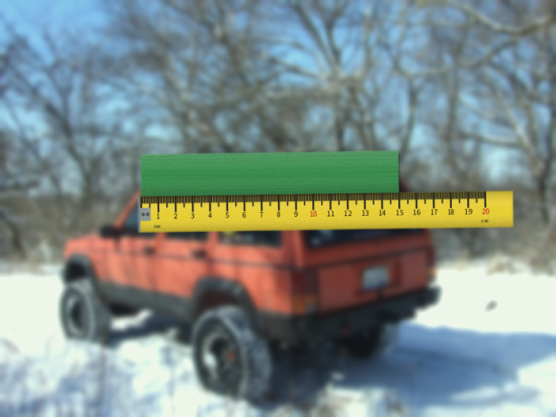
15
